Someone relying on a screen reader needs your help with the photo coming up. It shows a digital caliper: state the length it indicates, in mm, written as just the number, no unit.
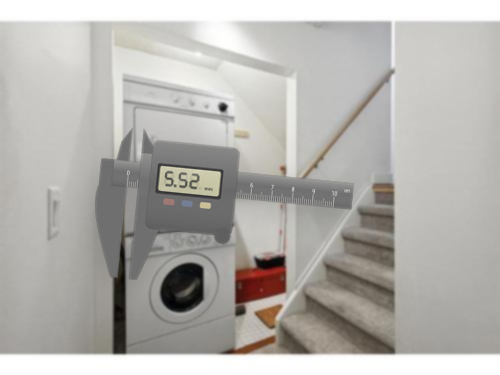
5.52
